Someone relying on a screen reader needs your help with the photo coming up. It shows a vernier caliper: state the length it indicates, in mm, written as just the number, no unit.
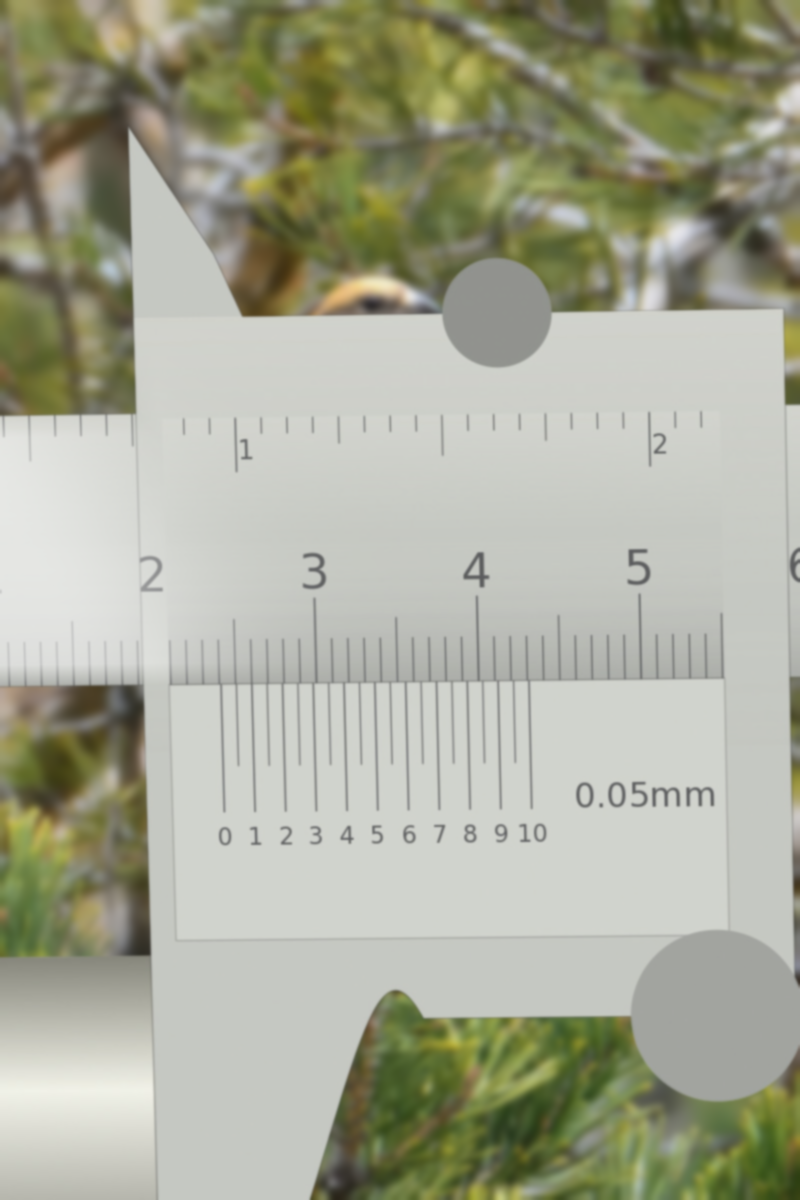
24.1
